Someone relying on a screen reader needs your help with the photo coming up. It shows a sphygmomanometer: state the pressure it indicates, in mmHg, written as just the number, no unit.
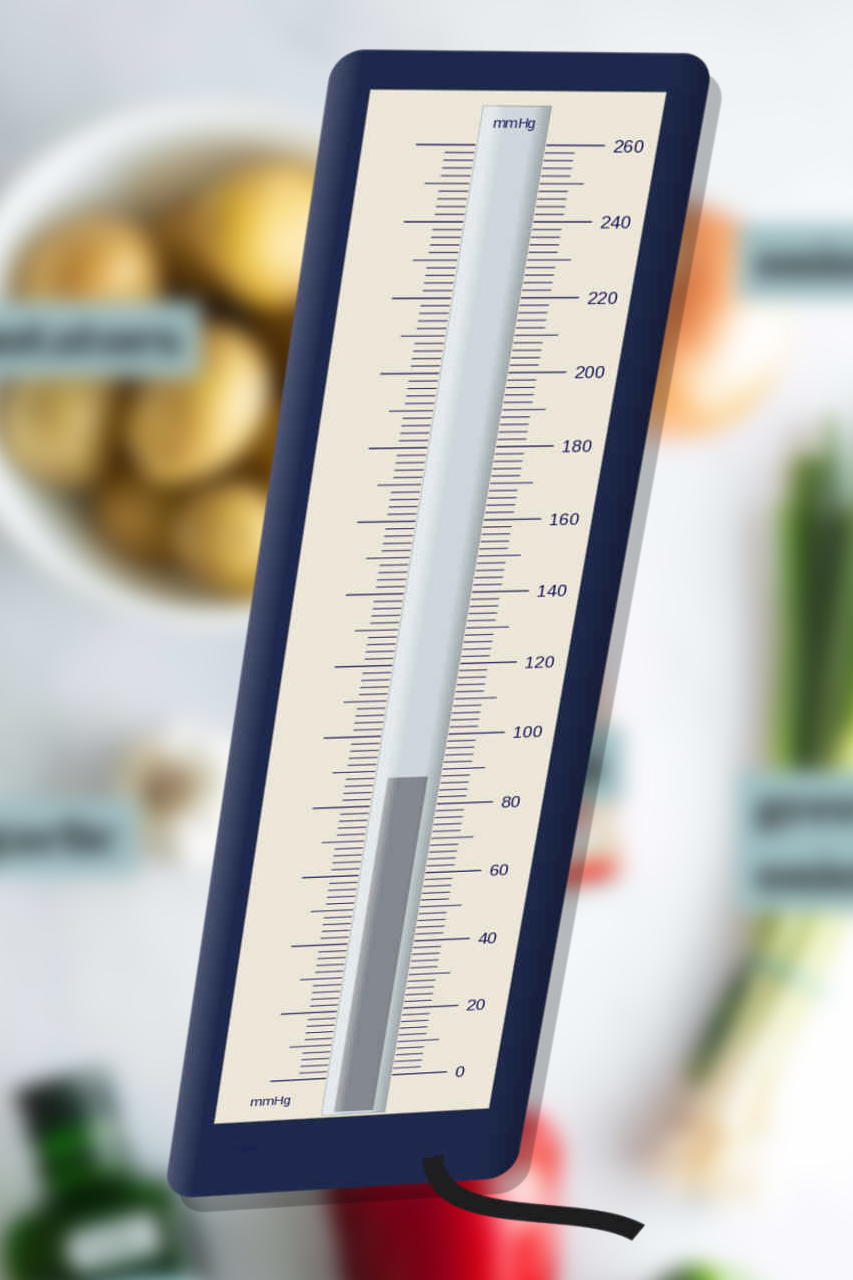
88
